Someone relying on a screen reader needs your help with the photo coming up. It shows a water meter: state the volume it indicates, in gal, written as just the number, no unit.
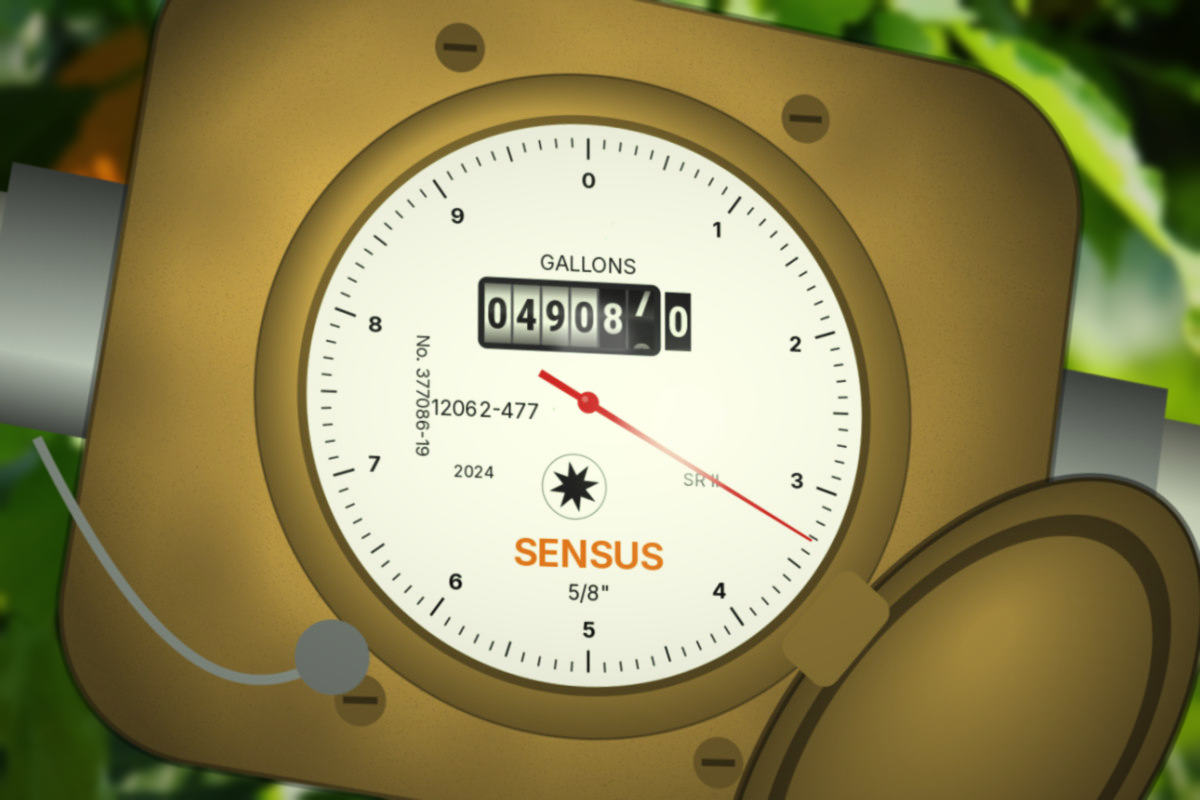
490873.3
